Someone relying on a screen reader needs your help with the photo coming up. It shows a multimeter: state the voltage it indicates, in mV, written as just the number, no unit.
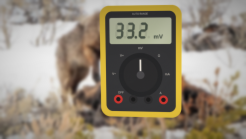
33.2
